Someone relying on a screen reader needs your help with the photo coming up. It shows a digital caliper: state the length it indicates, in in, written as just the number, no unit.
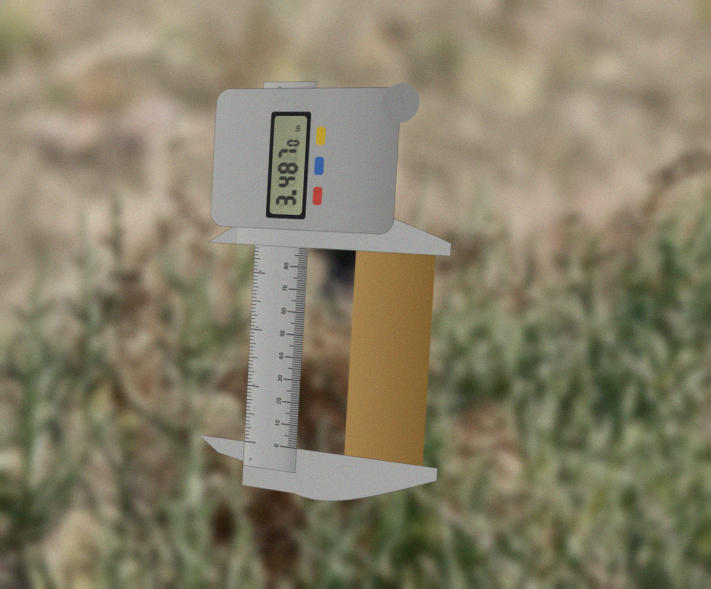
3.4870
